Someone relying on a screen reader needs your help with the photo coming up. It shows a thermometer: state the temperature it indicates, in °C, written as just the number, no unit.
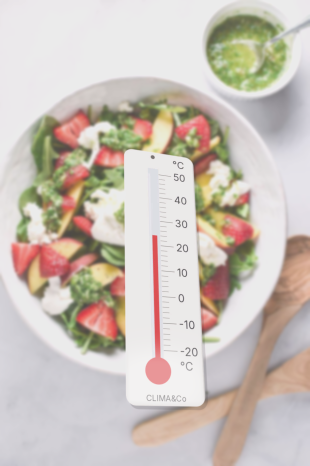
24
